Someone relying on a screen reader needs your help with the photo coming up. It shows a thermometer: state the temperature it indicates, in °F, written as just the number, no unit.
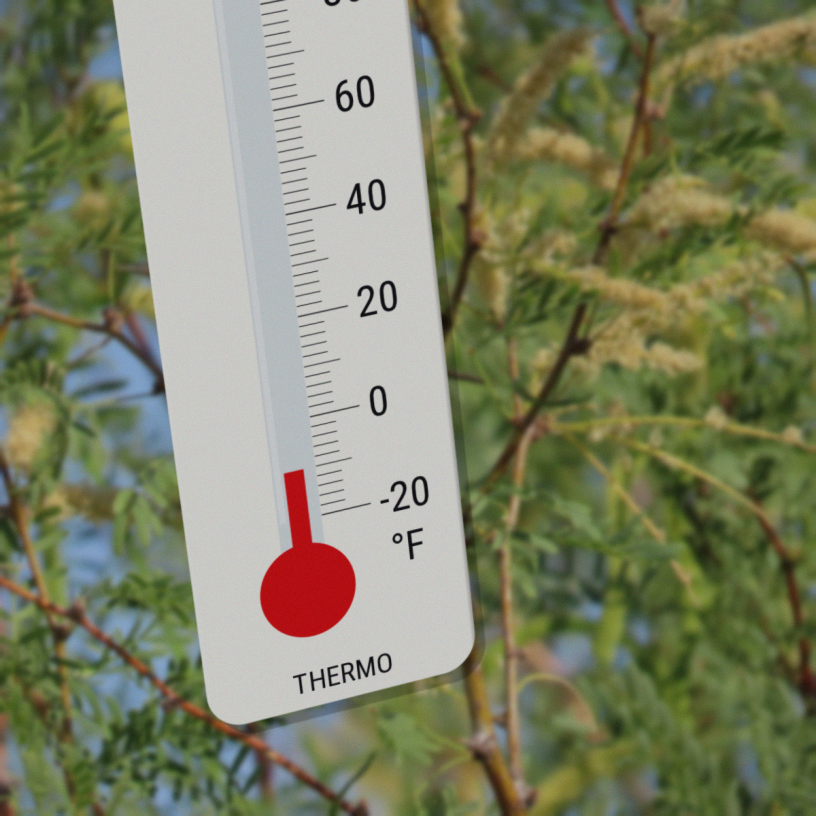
-10
